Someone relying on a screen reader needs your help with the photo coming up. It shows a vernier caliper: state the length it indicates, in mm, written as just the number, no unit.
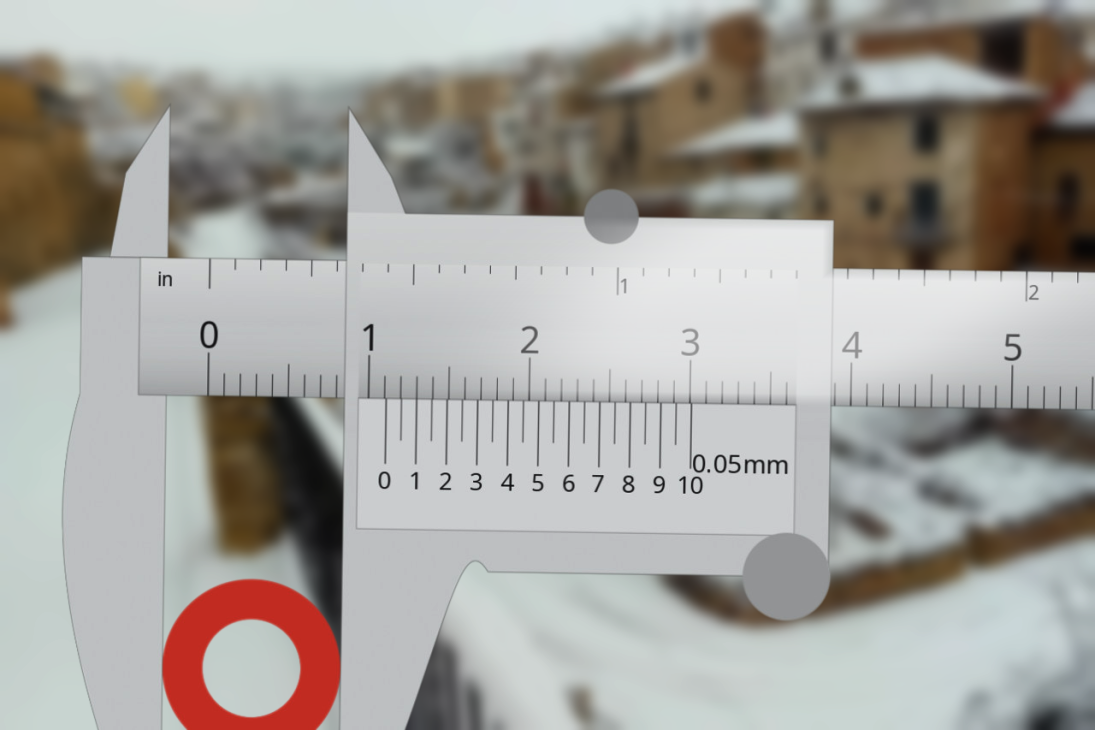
11.1
